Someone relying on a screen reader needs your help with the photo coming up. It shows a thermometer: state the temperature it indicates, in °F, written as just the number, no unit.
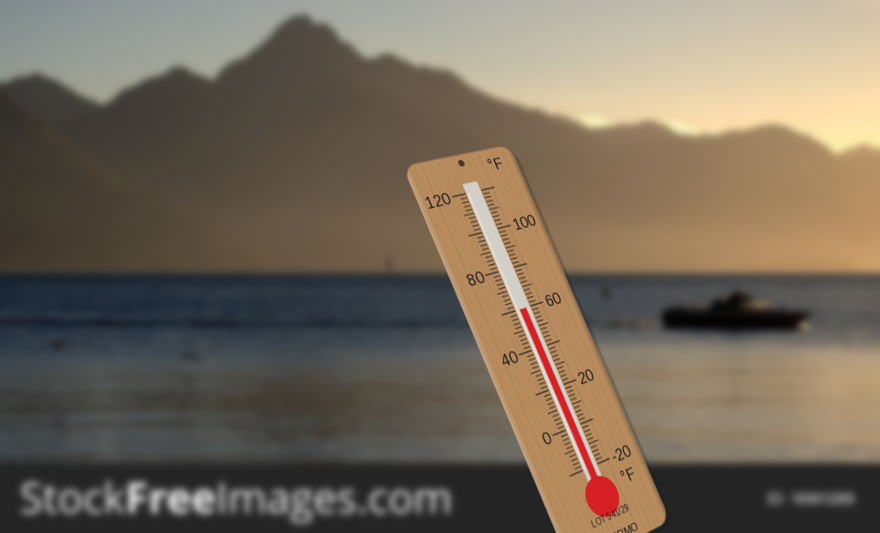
60
